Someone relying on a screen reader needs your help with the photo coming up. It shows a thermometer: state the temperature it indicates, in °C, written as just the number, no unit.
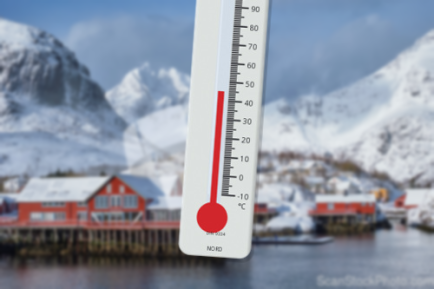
45
